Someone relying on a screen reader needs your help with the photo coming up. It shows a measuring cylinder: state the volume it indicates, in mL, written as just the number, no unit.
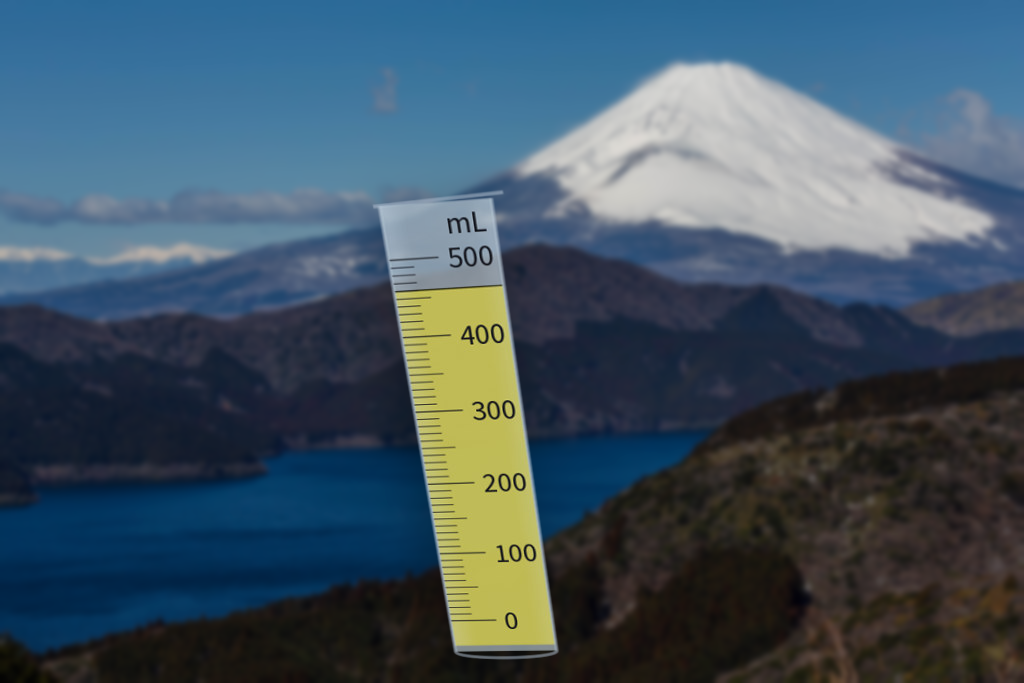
460
